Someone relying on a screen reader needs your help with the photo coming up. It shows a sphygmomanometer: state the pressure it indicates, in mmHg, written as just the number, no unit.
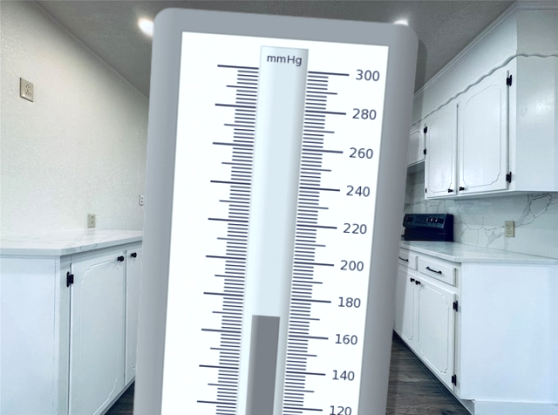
170
